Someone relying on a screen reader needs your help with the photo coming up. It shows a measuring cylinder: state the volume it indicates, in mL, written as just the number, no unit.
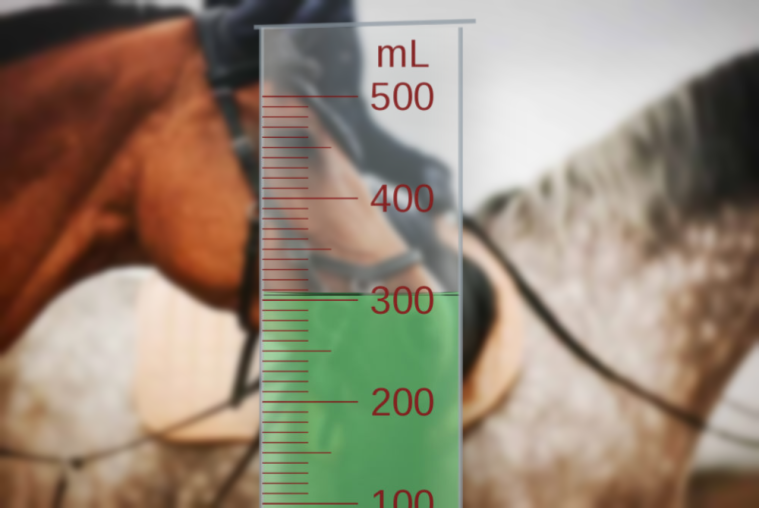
305
